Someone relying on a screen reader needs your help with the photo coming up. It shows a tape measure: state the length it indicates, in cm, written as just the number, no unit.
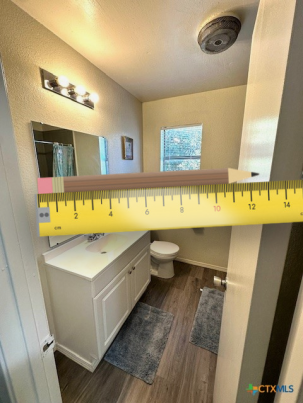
12.5
